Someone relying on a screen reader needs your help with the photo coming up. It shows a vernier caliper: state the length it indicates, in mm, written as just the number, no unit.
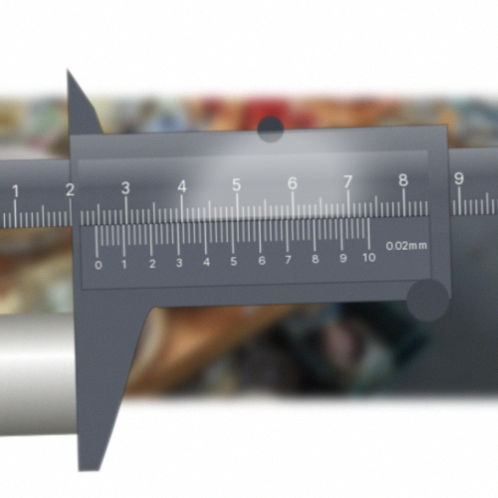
24.5
